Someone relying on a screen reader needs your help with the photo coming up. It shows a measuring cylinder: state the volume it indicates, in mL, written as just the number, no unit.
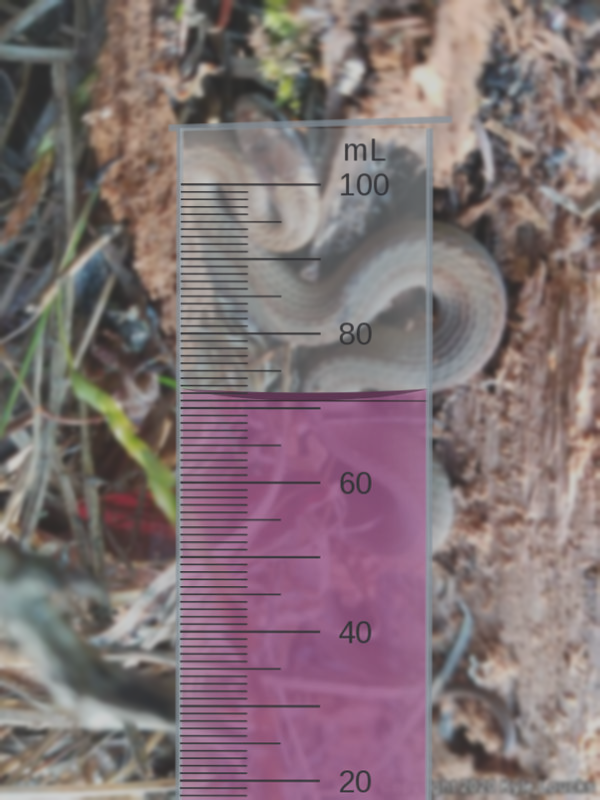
71
